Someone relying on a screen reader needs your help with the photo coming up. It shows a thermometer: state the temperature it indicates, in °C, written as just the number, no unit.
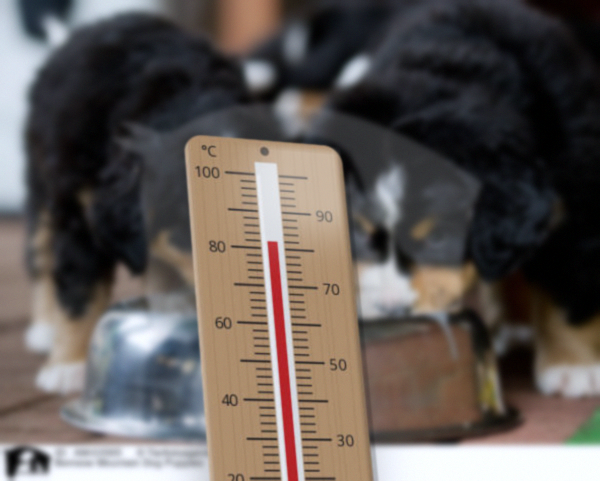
82
